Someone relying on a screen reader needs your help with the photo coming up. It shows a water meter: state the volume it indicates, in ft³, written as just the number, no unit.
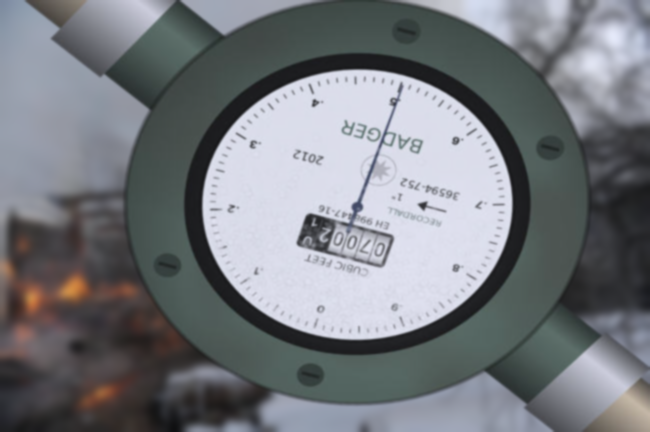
70020.50
